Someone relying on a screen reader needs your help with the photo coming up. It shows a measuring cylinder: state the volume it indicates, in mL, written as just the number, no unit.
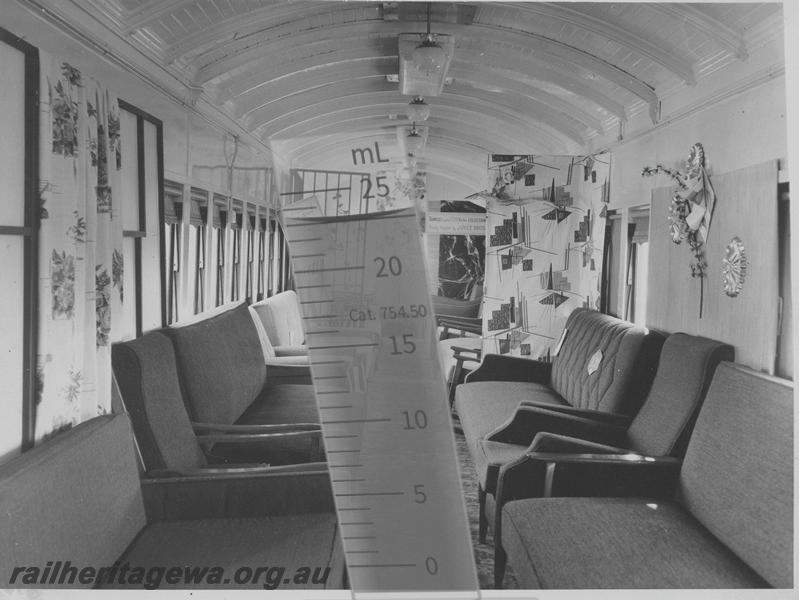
23
